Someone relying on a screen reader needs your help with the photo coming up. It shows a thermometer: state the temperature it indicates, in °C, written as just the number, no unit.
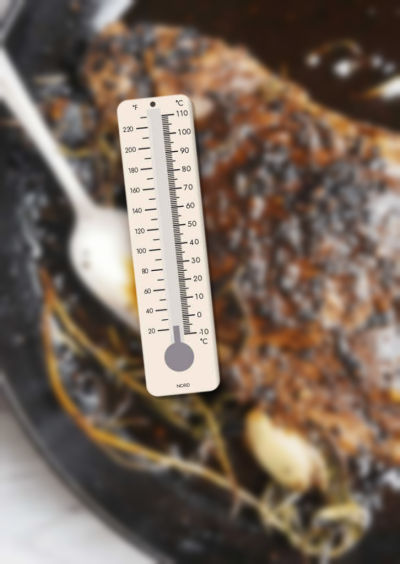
-5
